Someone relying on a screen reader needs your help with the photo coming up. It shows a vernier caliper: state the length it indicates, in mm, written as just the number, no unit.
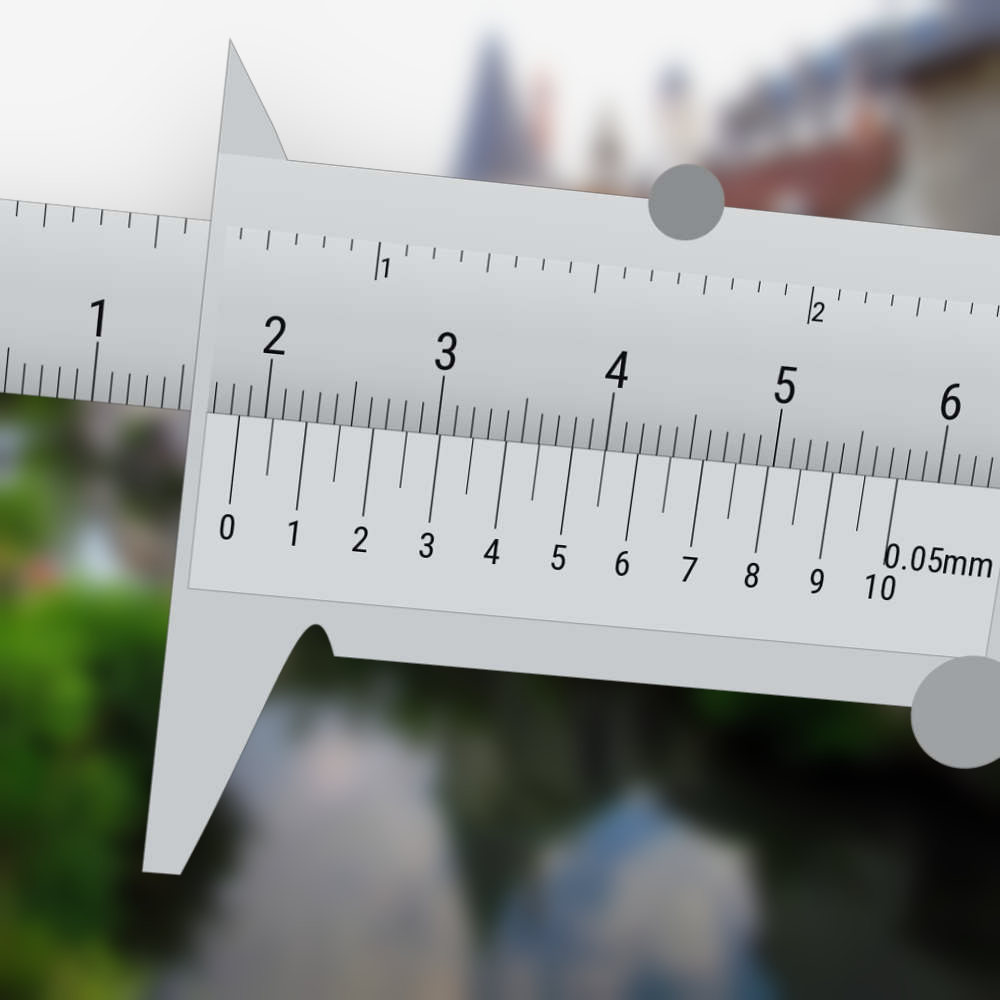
18.5
